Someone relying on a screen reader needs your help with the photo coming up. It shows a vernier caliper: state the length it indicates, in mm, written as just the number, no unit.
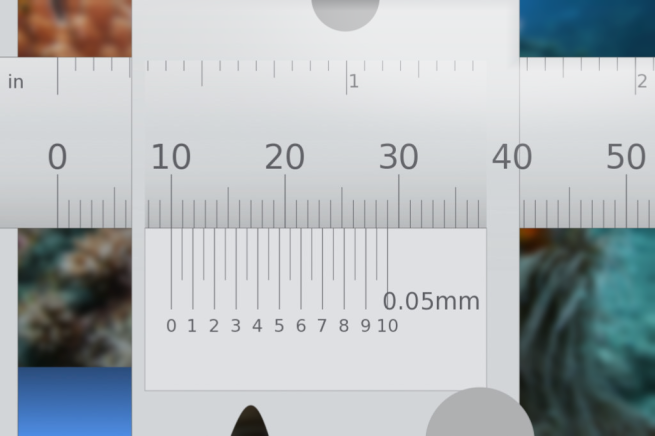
10.0
